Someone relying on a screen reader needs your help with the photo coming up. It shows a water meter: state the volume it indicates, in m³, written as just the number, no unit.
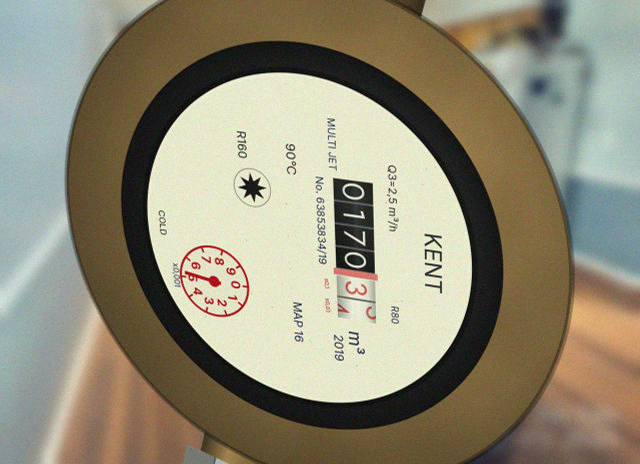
170.335
